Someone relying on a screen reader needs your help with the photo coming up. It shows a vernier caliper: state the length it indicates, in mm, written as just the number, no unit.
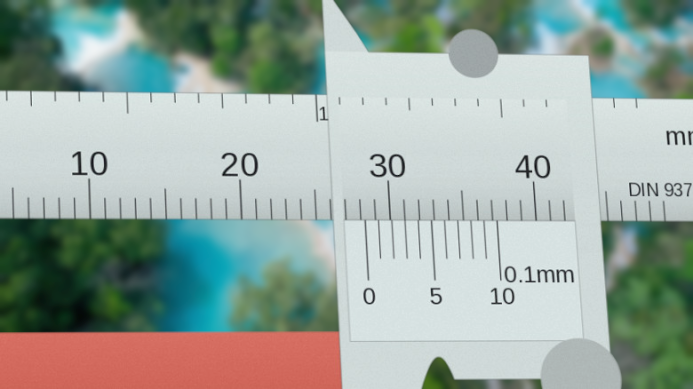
28.3
